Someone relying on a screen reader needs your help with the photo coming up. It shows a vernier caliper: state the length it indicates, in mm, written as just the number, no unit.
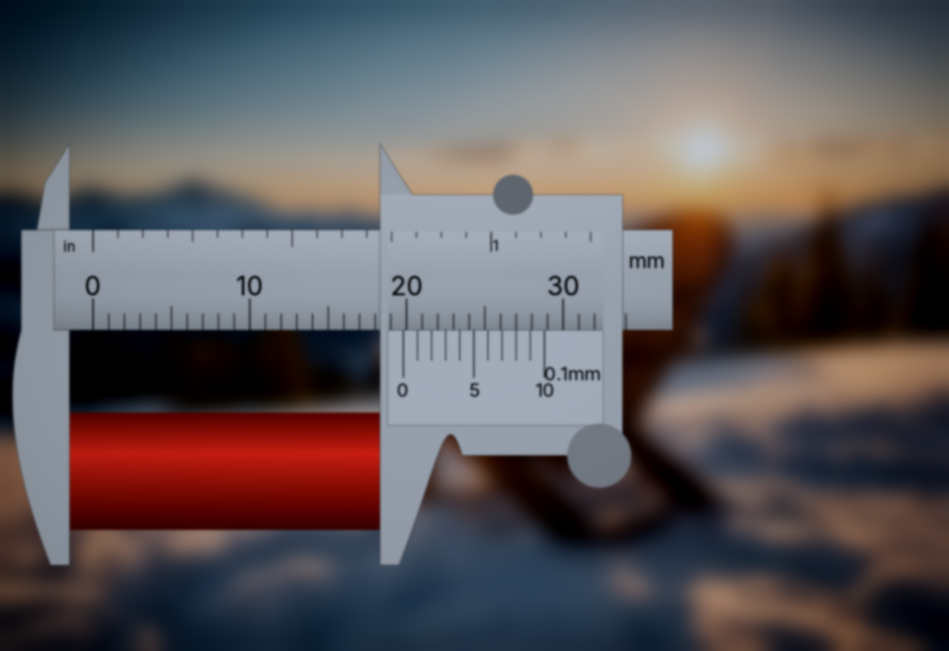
19.8
